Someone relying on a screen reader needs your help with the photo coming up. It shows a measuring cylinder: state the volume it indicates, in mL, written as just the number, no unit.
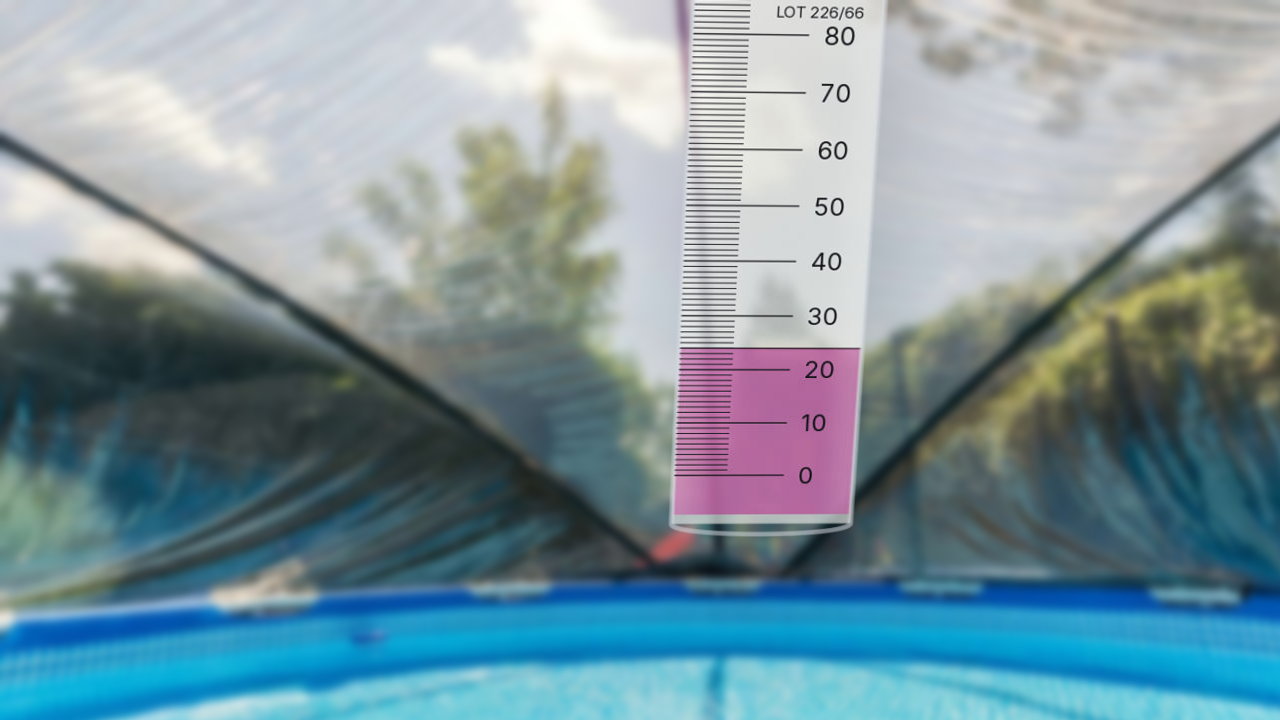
24
